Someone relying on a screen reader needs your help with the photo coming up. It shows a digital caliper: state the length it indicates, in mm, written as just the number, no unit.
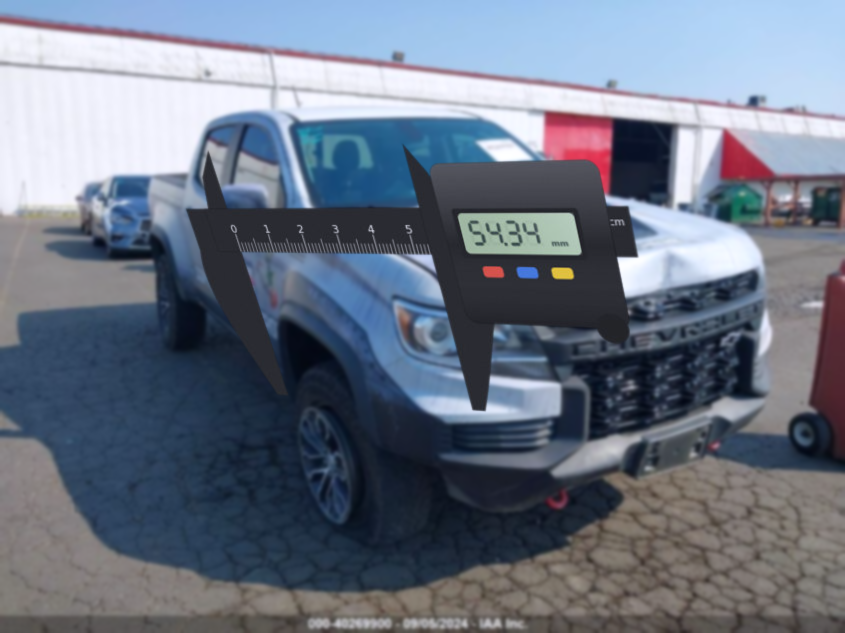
54.34
